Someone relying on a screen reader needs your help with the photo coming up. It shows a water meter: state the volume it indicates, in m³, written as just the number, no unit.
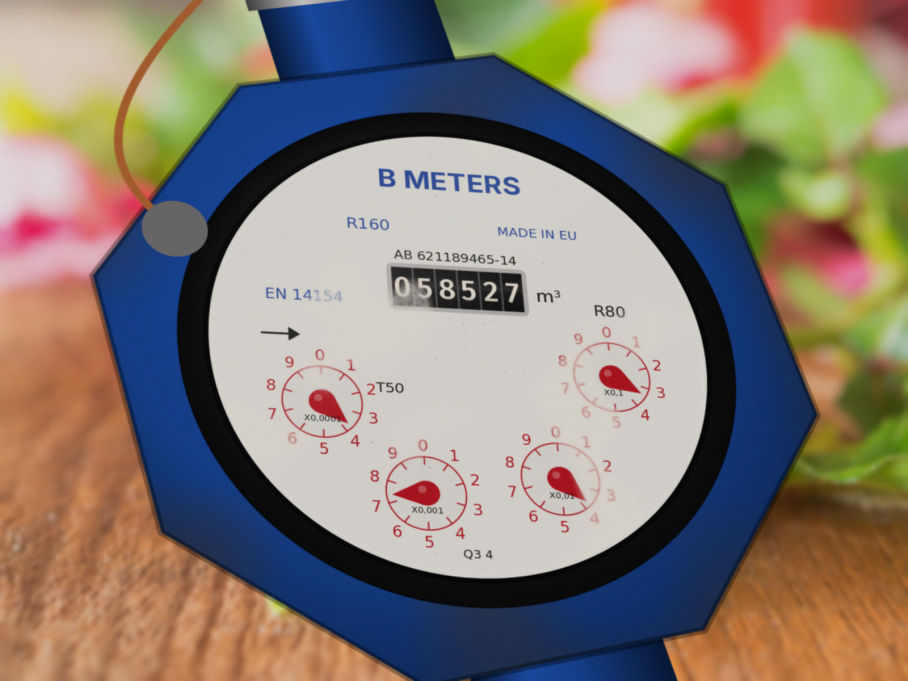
58527.3373
